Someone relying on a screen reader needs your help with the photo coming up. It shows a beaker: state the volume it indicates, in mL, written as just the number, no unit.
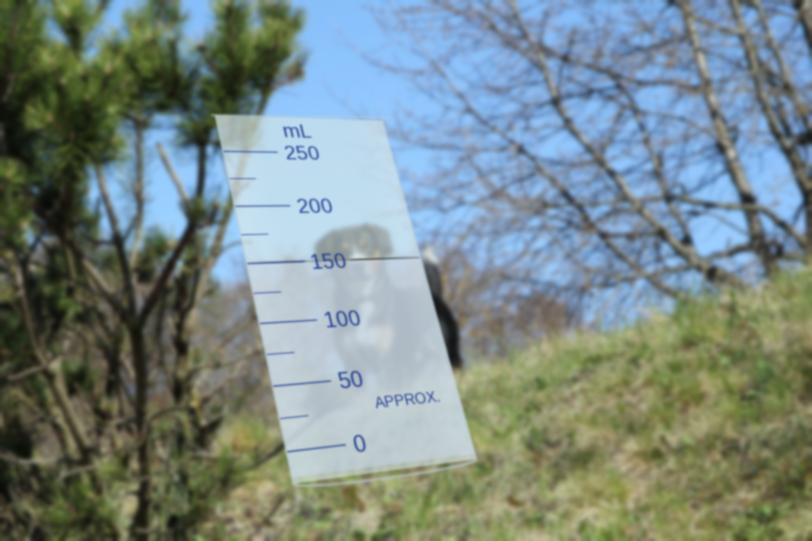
150
